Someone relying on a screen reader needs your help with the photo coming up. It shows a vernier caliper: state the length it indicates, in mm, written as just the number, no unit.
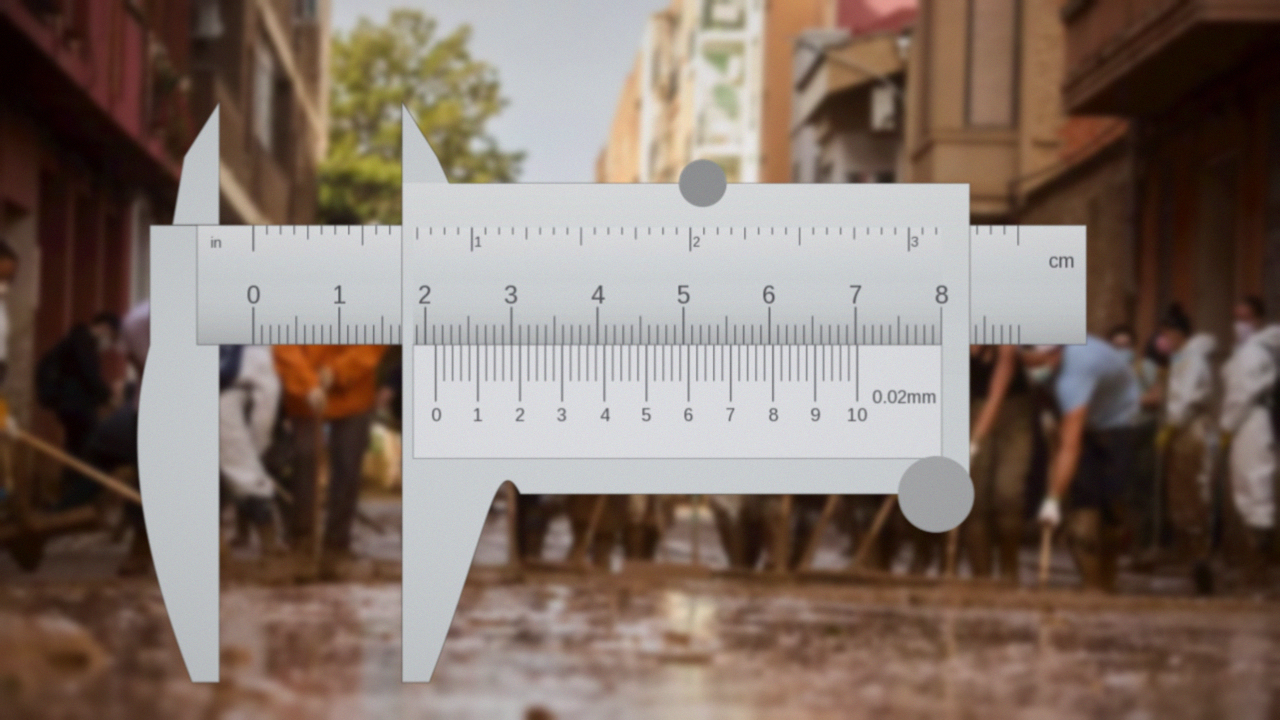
21.2
